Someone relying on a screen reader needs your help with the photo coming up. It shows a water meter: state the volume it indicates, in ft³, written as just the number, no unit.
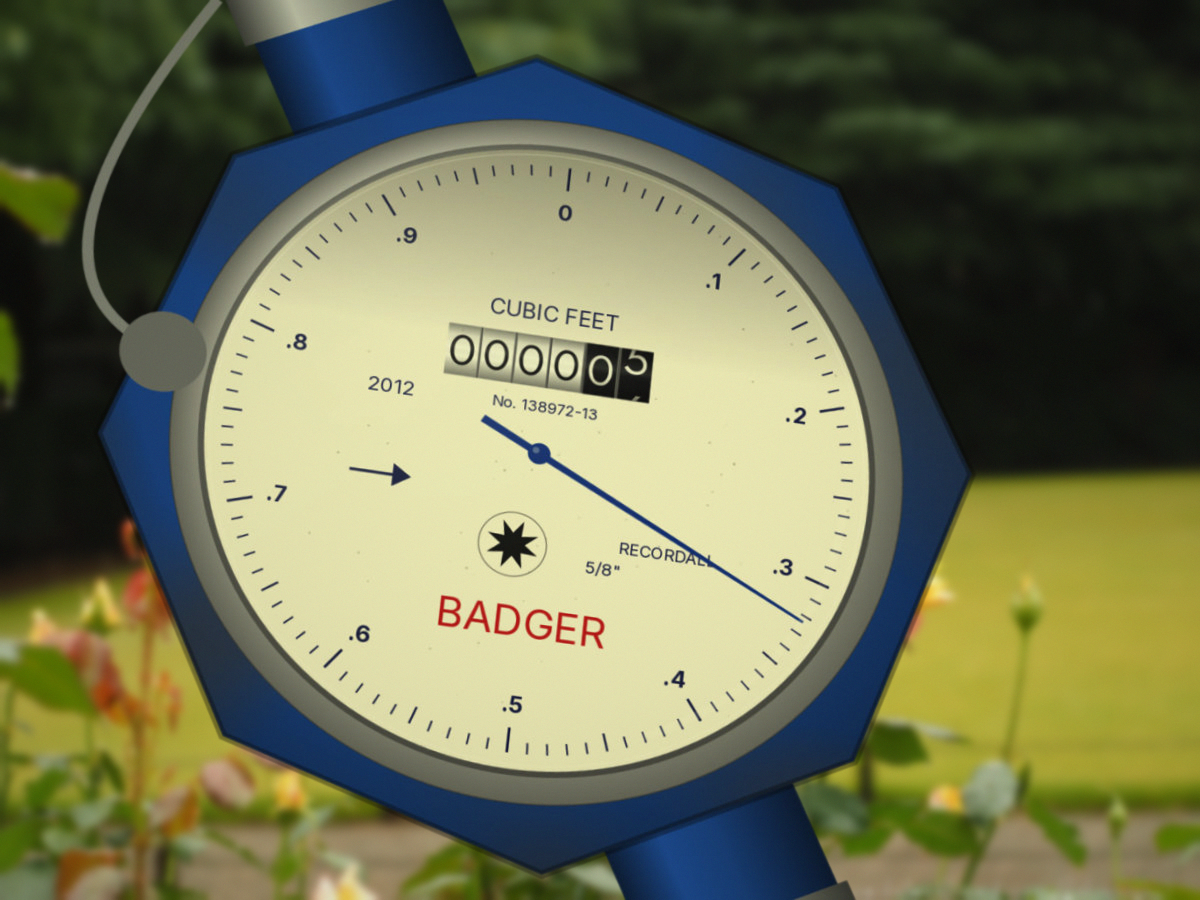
5.32
